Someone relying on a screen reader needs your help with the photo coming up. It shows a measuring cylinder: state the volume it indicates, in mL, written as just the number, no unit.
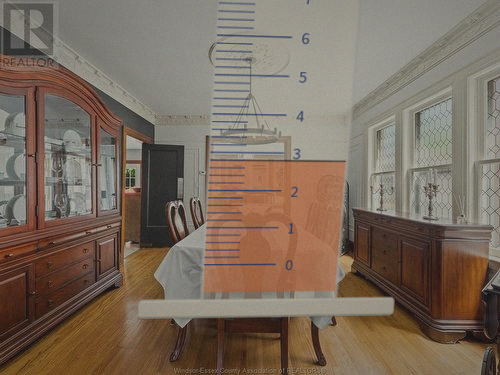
2.8
